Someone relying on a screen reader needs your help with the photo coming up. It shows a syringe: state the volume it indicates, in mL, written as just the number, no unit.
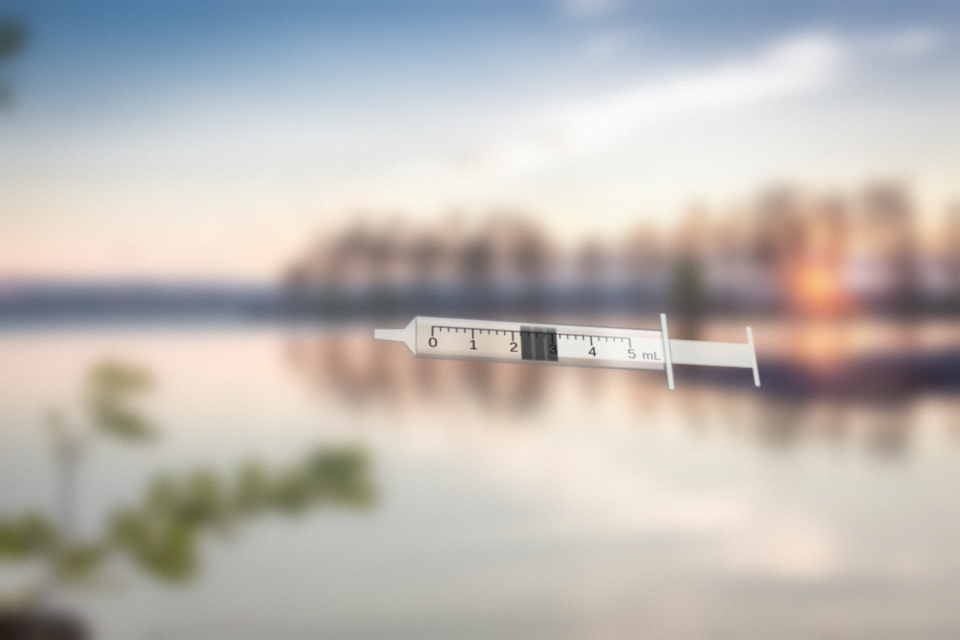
2.2
